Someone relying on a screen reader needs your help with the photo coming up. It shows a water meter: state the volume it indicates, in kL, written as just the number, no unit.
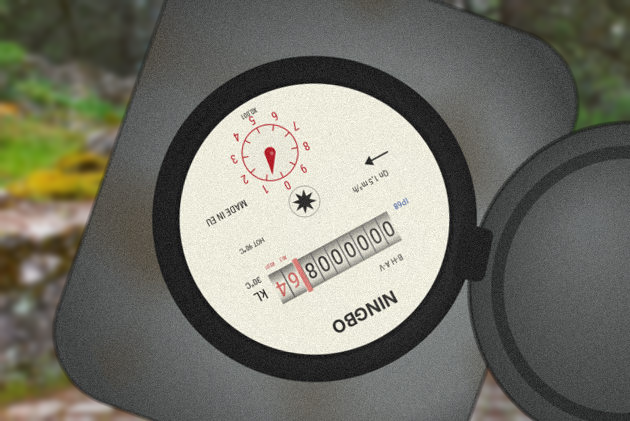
8.640
